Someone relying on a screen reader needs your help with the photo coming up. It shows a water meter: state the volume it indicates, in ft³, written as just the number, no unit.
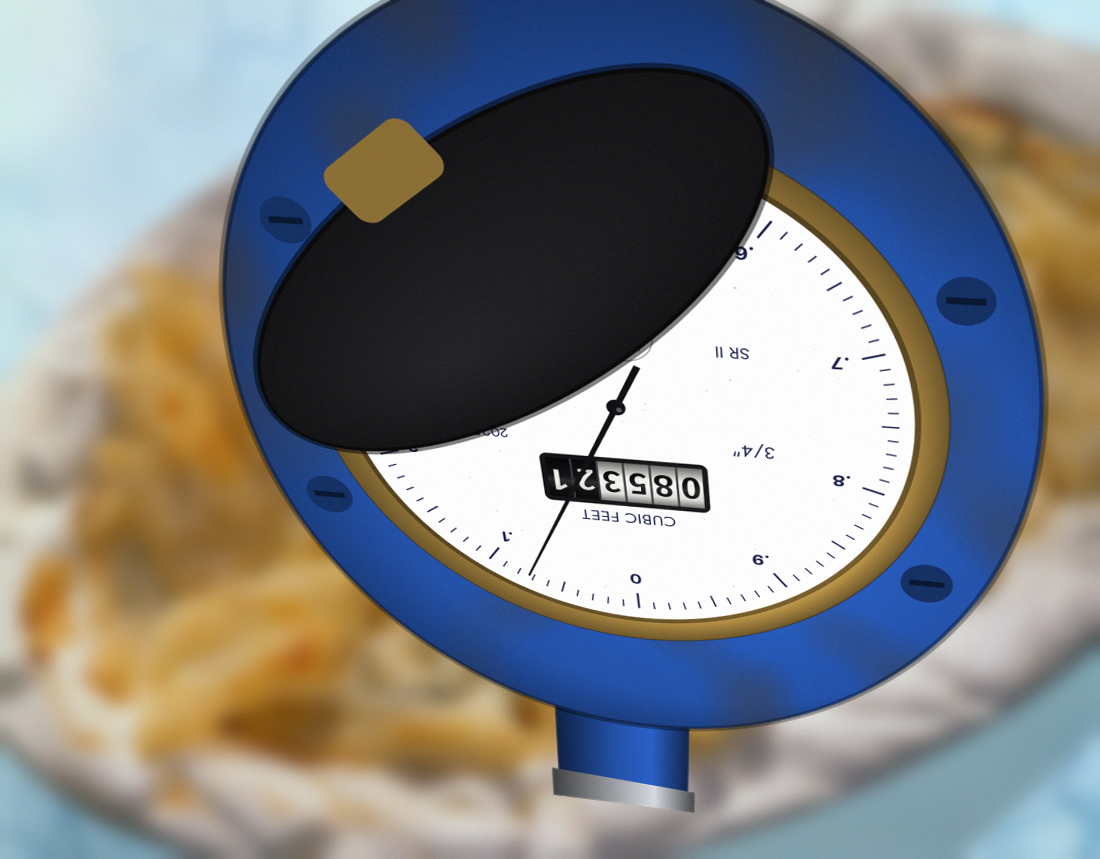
85321.07
